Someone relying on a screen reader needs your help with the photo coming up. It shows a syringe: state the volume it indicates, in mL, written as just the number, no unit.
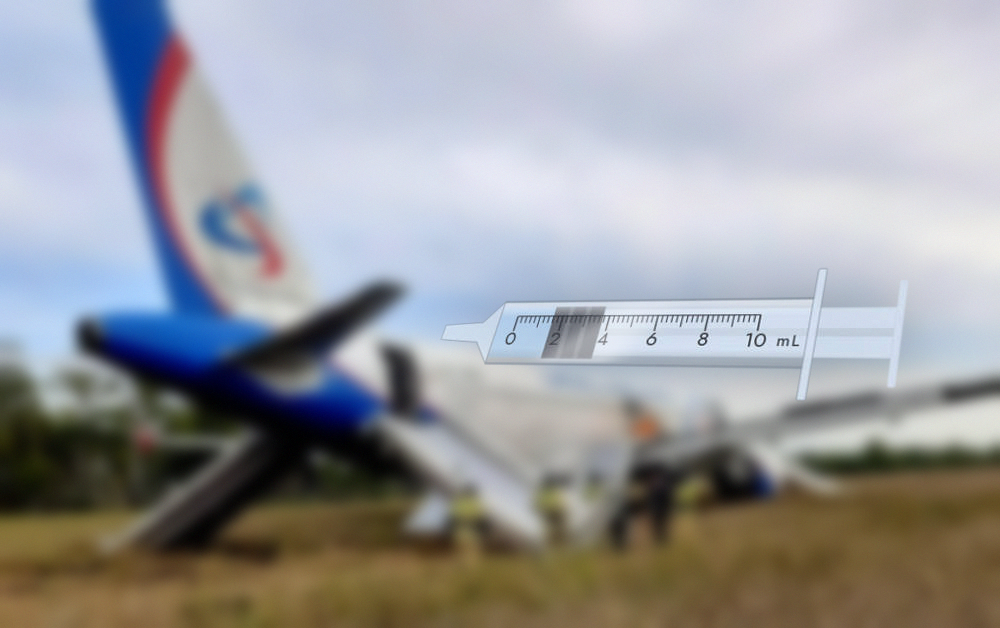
1.6
